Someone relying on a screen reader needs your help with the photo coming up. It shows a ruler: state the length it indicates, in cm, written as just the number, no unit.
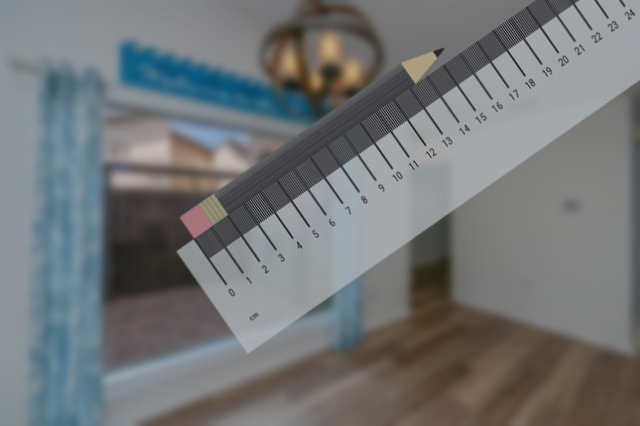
15.5
